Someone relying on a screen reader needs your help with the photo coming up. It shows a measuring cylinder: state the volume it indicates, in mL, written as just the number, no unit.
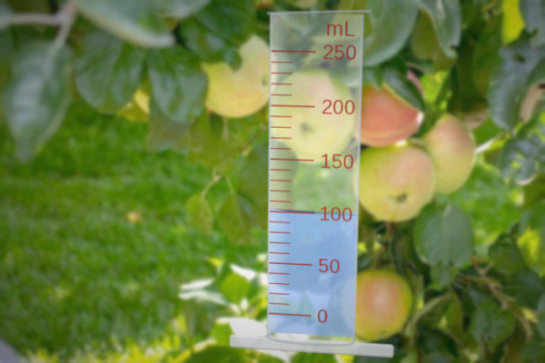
100
